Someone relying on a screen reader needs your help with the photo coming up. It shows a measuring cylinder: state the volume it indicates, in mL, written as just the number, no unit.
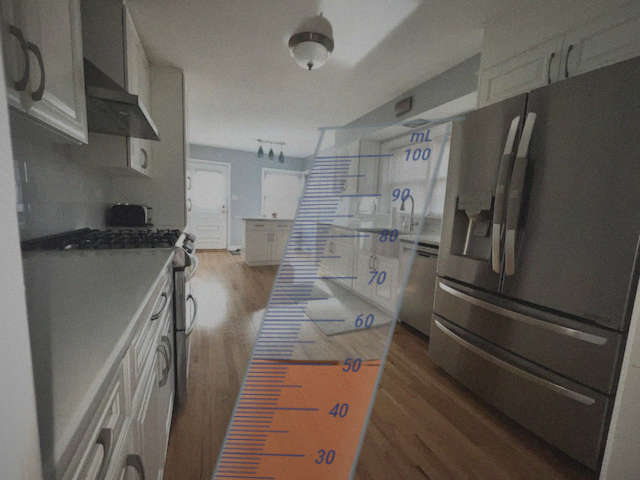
50
